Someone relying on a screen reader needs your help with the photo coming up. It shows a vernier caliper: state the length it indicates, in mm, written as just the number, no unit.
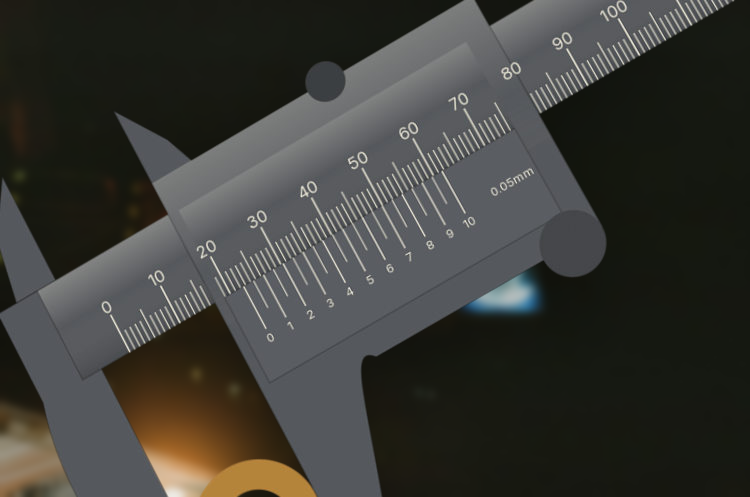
22.6
